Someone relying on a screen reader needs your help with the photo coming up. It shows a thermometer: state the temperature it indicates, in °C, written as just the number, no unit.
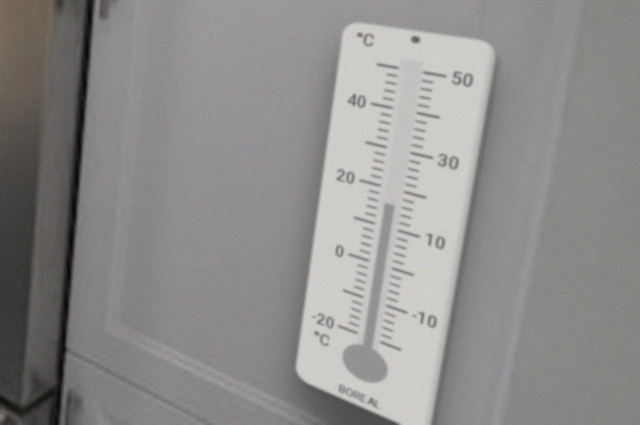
16
